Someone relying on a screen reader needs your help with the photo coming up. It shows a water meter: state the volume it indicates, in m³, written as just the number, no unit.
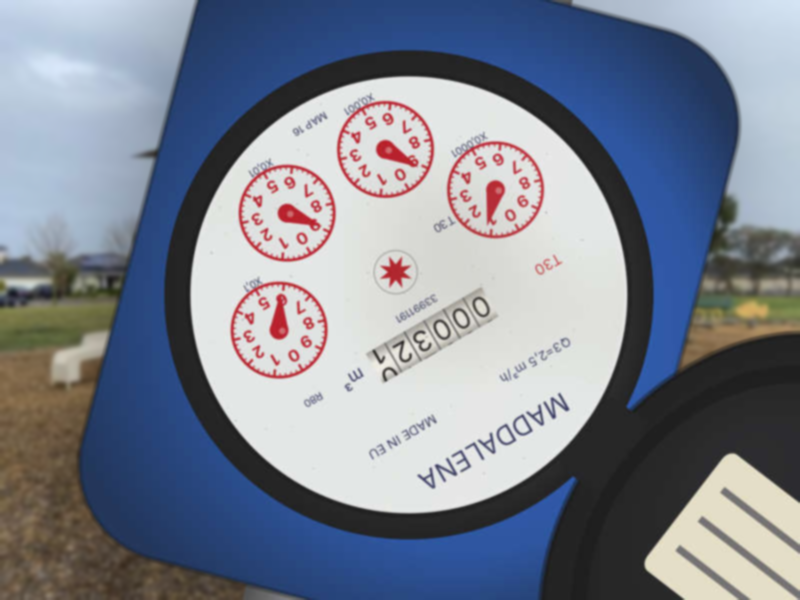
320.5891
